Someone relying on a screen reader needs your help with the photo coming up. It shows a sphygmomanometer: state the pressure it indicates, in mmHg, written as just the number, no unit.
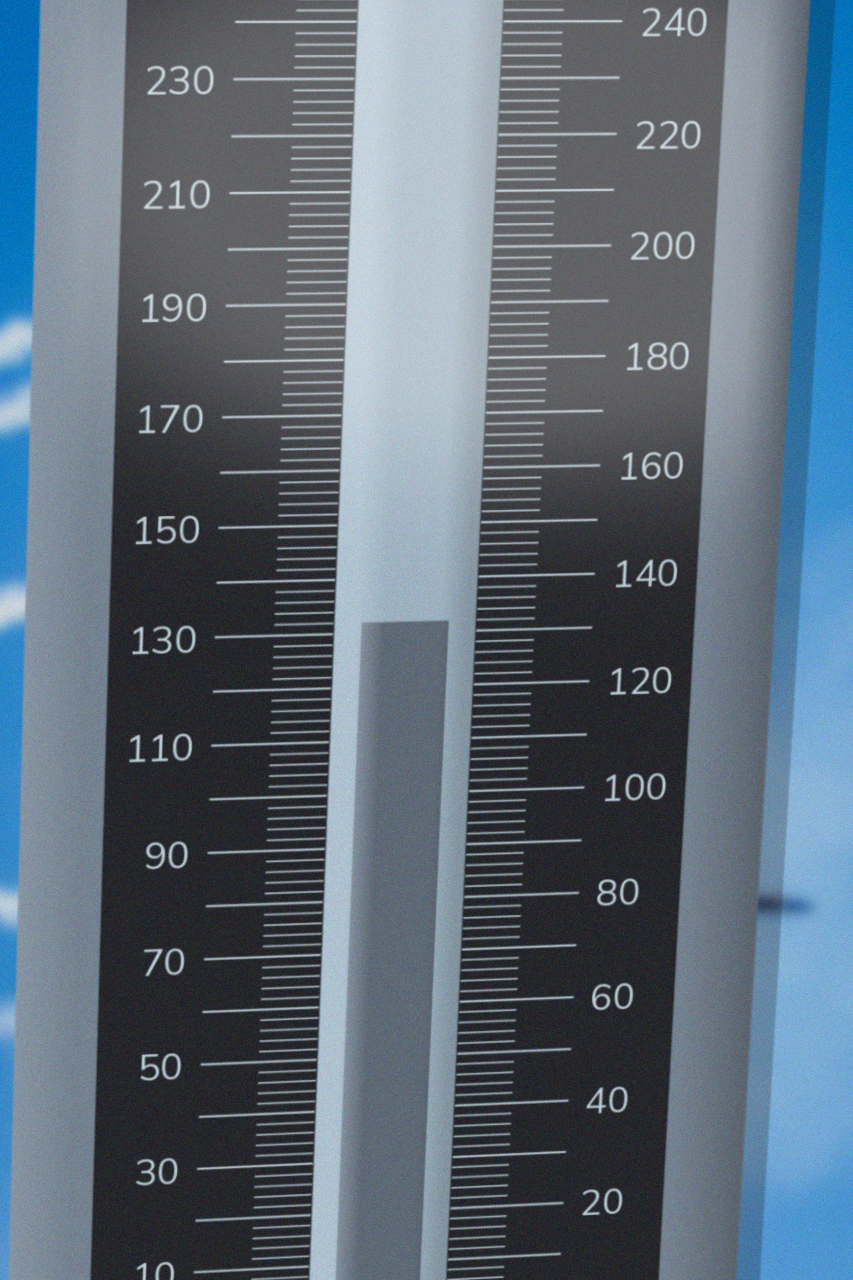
132
